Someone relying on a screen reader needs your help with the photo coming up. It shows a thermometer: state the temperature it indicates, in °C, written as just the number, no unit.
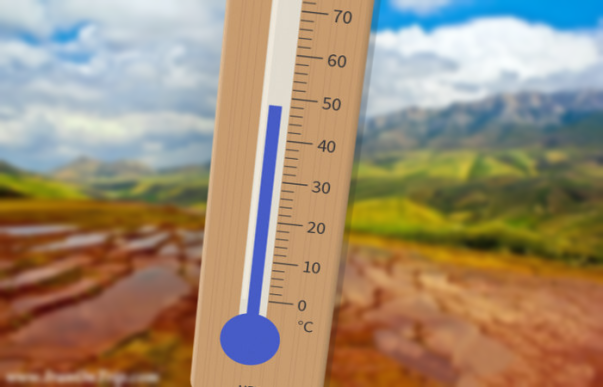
48
